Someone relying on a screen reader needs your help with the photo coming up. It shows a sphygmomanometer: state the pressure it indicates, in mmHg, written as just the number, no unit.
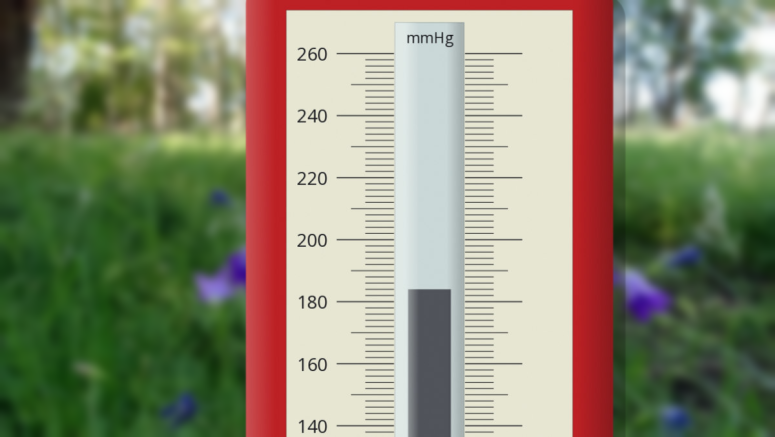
184
